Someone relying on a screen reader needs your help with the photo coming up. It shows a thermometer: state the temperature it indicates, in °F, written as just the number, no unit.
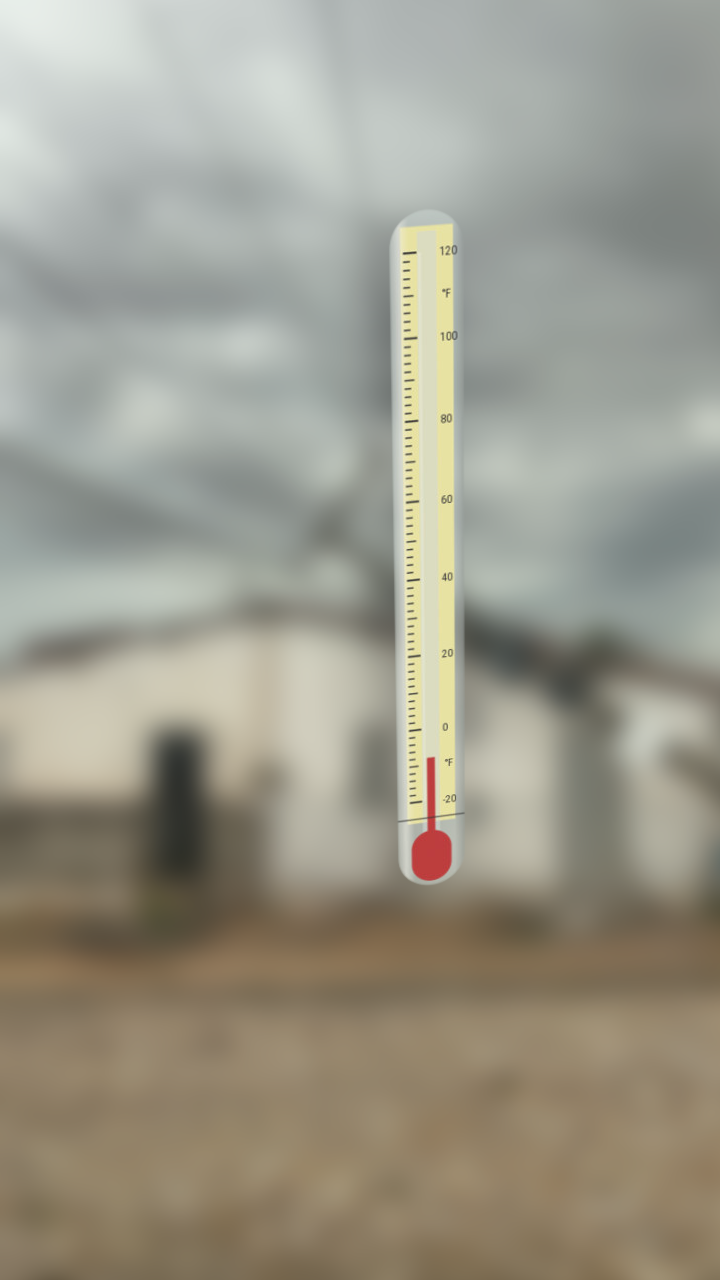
-8
